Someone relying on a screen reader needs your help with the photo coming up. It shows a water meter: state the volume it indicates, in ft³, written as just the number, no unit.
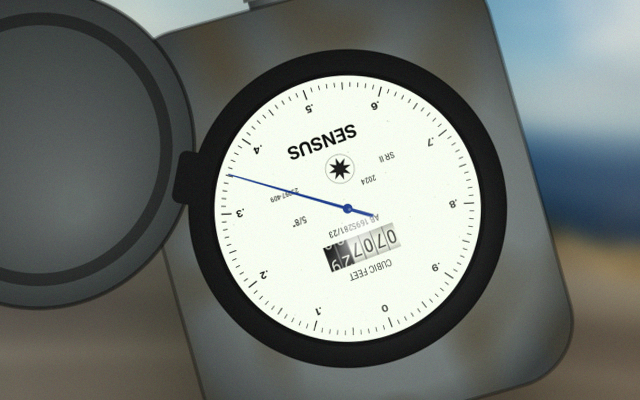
70729.35
